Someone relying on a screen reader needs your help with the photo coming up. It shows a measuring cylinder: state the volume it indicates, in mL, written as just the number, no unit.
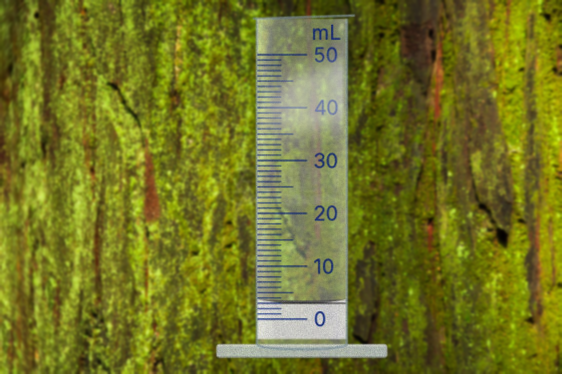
3
